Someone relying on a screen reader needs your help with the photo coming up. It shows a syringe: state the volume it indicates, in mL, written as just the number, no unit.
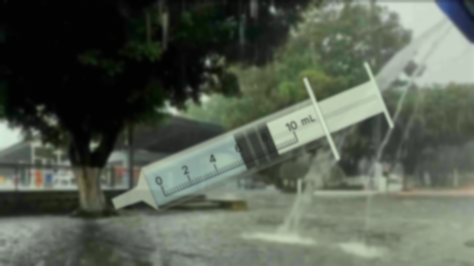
6
